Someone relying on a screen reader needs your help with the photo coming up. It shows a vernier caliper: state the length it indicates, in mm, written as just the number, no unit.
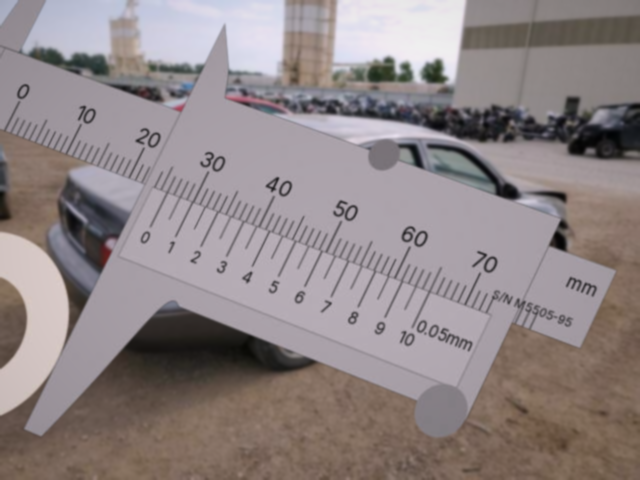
26.0
